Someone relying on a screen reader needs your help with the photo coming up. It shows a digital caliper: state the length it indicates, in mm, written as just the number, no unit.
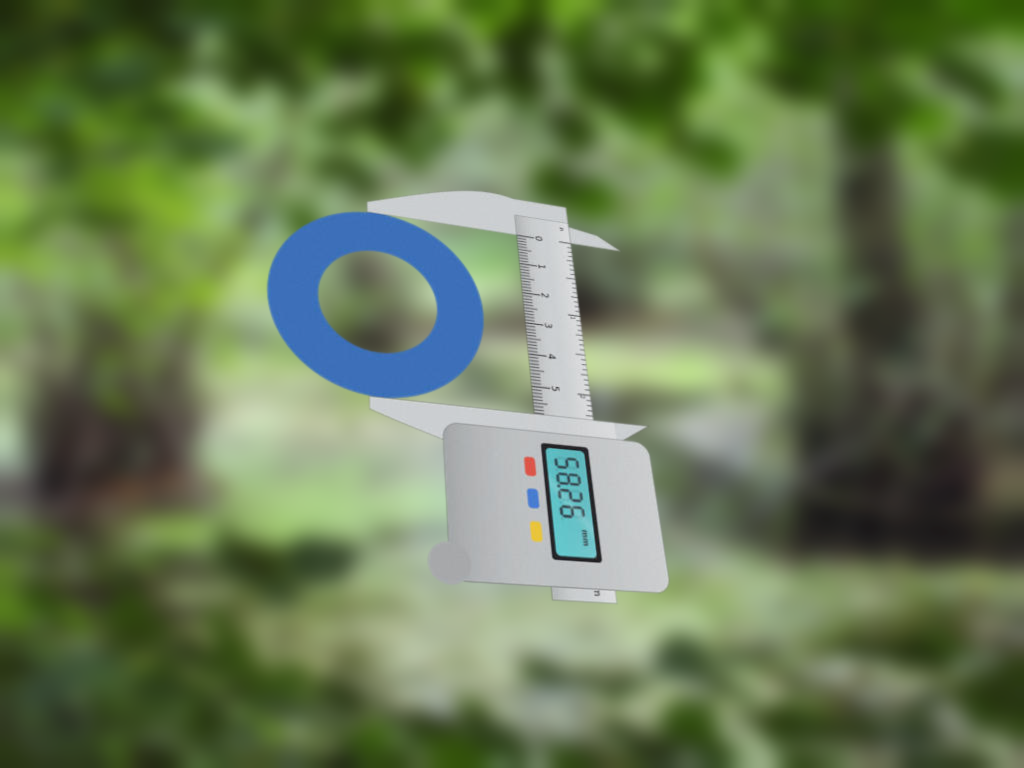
58.26
